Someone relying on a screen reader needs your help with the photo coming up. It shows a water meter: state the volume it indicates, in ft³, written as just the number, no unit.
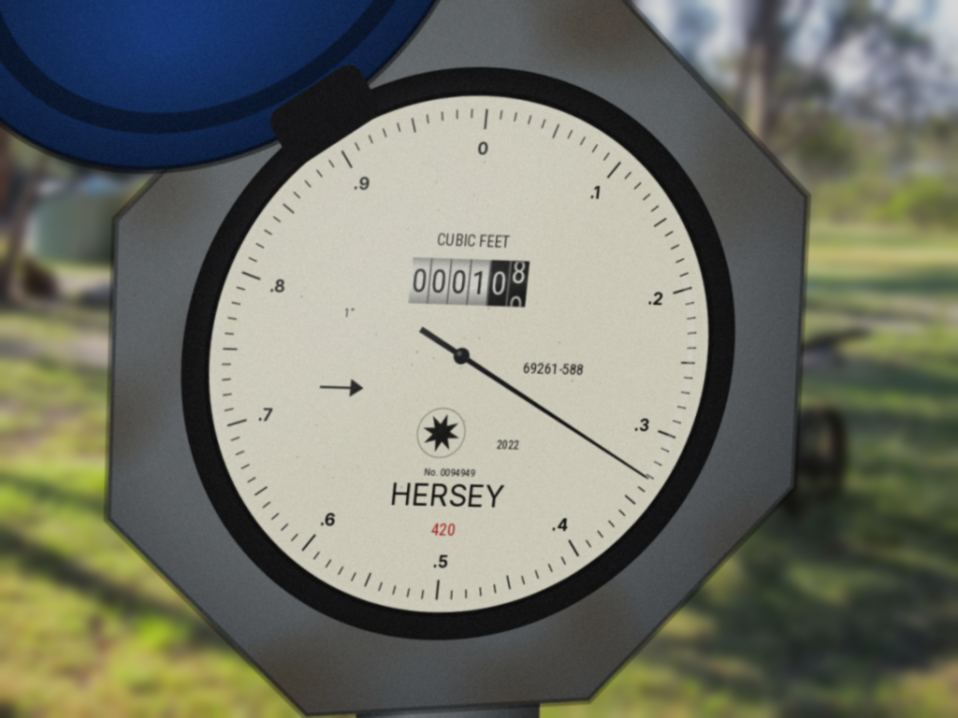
108.33
